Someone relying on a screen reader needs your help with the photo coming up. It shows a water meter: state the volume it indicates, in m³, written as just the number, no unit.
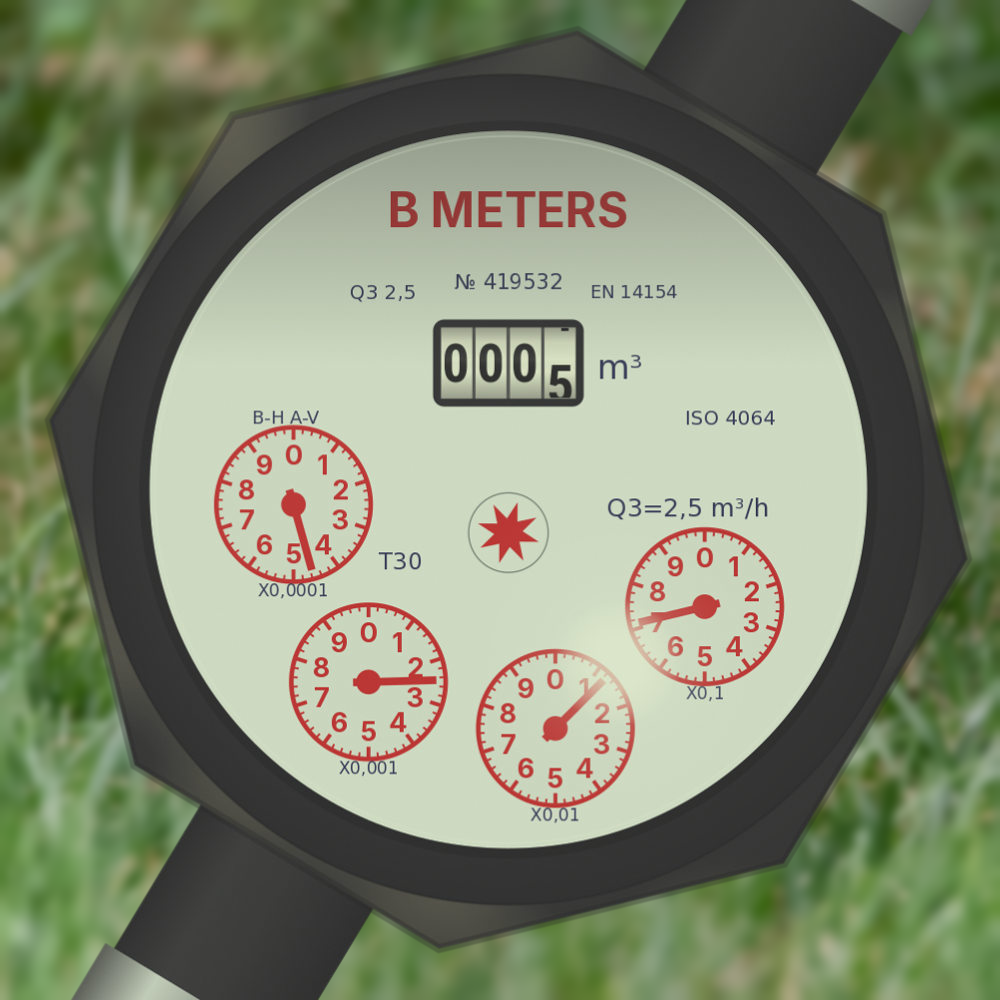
4.7124
